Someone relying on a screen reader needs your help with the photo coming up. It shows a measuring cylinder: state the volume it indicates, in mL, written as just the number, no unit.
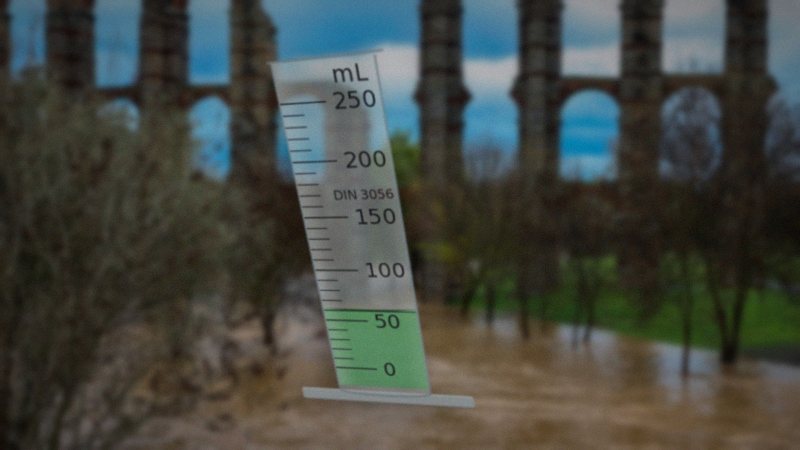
60
